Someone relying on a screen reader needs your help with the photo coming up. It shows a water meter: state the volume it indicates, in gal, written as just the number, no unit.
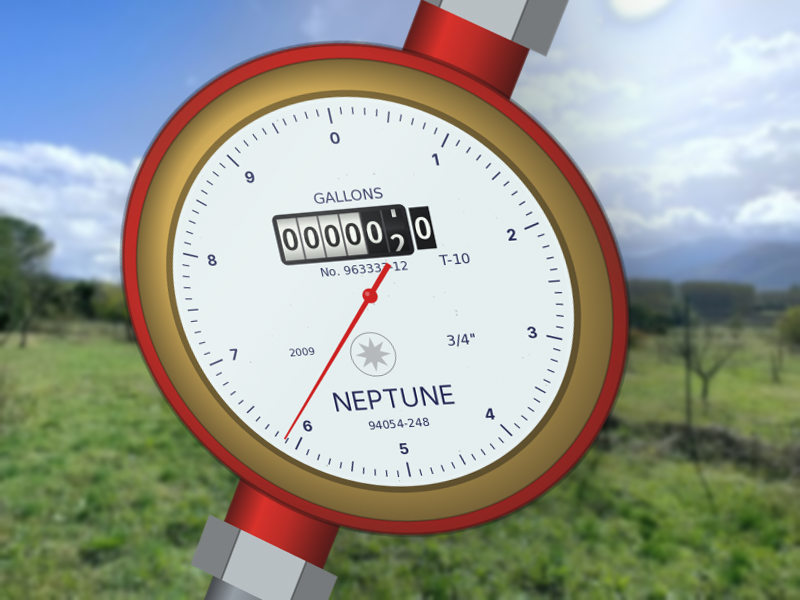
16.1
